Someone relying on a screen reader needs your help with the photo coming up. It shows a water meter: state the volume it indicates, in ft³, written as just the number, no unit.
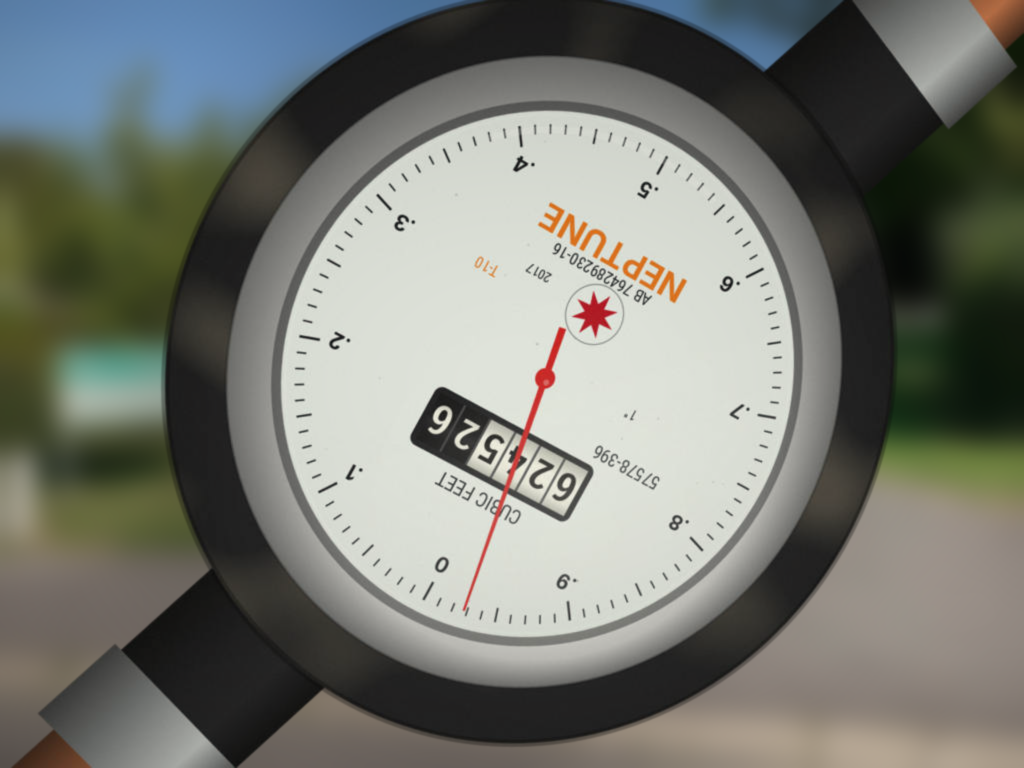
624525.97
